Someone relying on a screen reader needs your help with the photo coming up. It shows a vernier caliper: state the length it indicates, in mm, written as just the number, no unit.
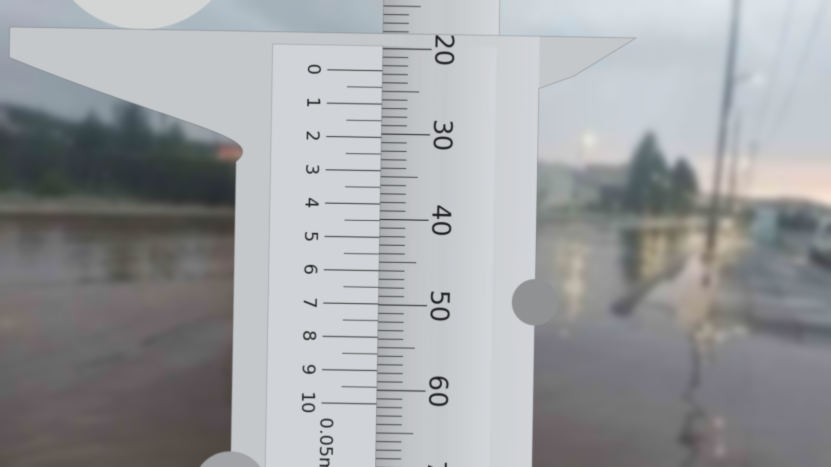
22.6
